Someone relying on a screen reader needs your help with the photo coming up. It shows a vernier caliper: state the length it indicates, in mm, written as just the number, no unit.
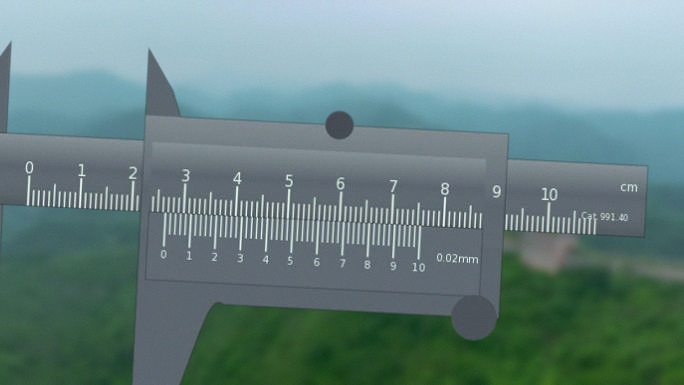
26.5
